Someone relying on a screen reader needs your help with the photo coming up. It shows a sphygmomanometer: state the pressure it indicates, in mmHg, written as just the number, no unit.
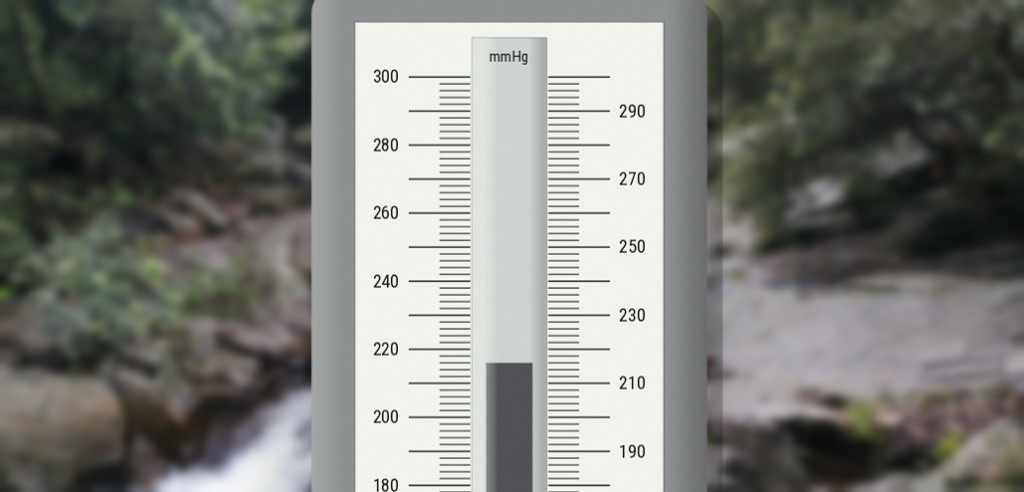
216
